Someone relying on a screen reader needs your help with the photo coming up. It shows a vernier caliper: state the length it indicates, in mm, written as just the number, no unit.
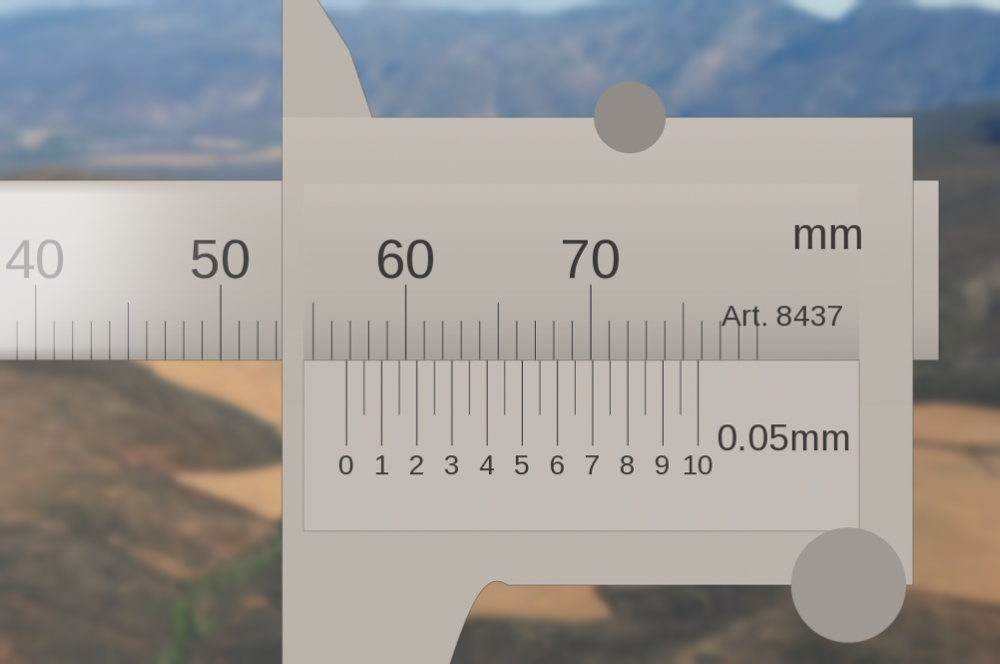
56.8
